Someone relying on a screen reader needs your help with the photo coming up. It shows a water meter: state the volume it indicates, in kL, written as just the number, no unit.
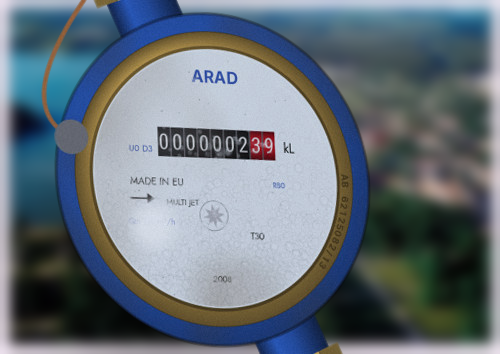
2.39
